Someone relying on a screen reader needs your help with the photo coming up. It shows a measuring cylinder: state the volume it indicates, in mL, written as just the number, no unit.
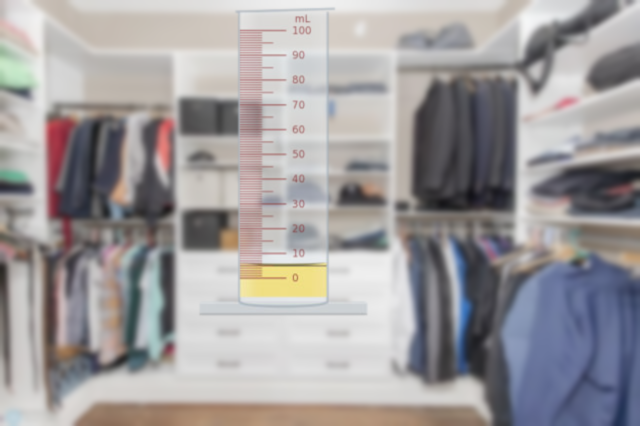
5
